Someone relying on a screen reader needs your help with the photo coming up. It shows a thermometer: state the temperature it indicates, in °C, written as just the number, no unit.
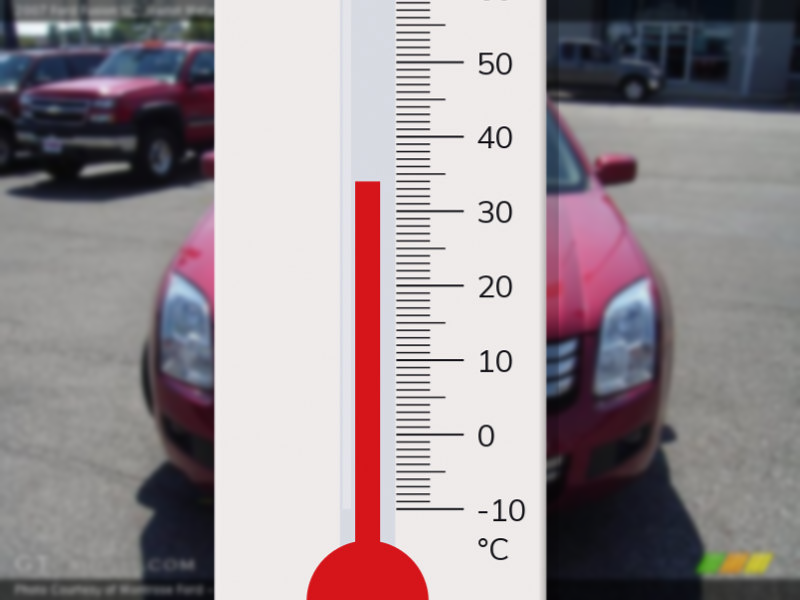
34
